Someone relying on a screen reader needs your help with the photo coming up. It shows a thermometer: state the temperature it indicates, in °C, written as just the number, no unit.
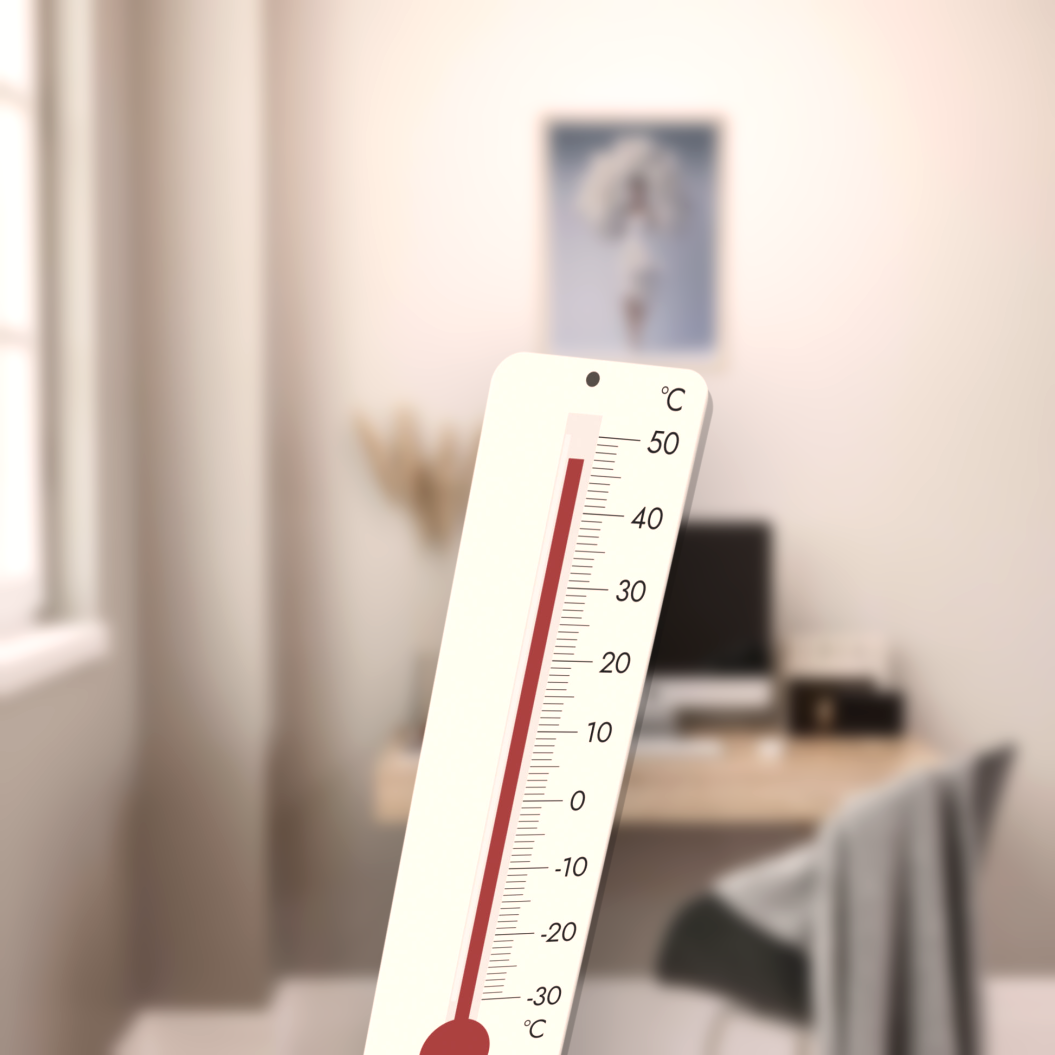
47
